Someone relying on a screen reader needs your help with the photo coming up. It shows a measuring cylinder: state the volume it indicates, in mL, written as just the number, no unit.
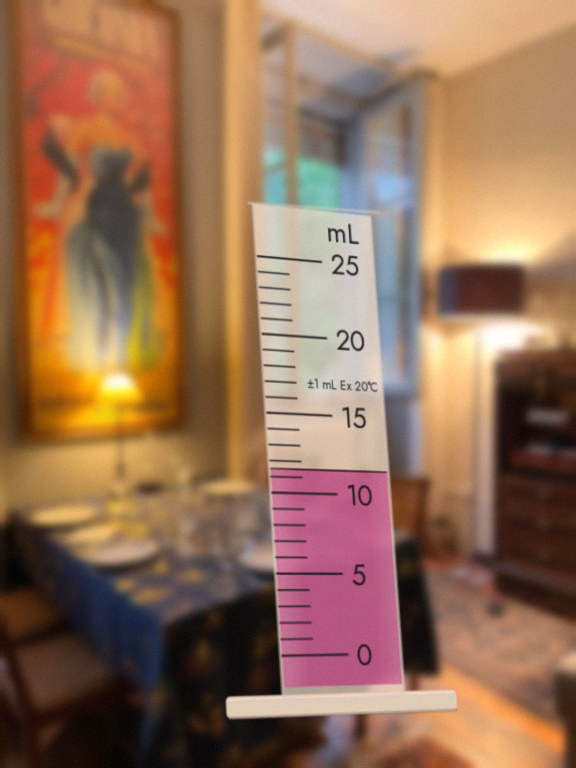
11.5
